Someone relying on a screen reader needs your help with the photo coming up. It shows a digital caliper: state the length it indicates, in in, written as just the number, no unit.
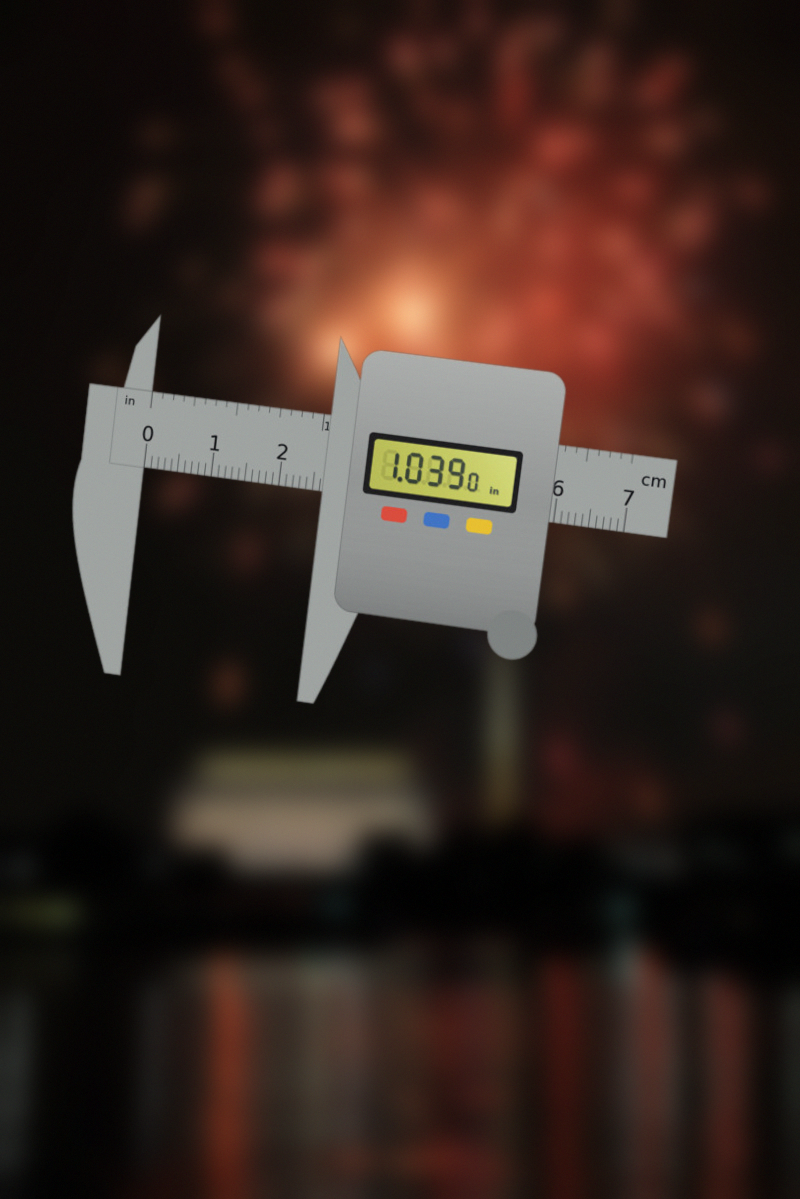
1.0390
